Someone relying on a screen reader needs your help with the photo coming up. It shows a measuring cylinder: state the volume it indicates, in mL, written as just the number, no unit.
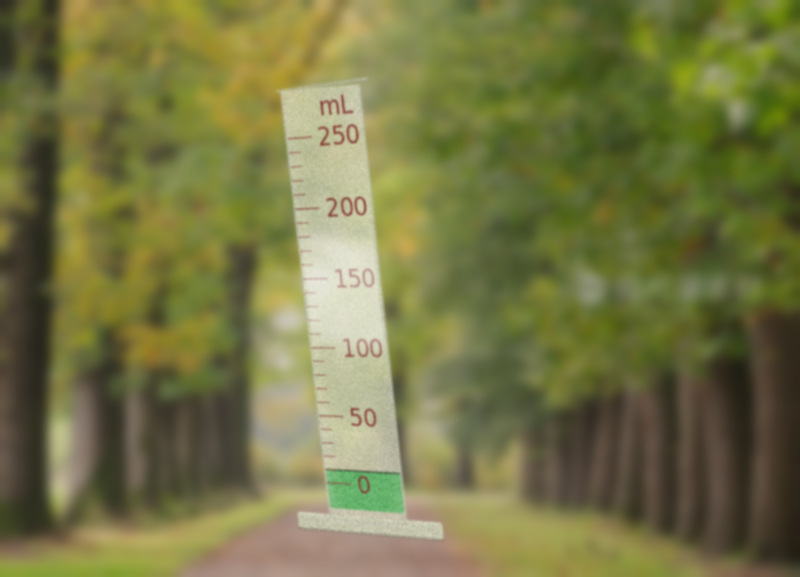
10
